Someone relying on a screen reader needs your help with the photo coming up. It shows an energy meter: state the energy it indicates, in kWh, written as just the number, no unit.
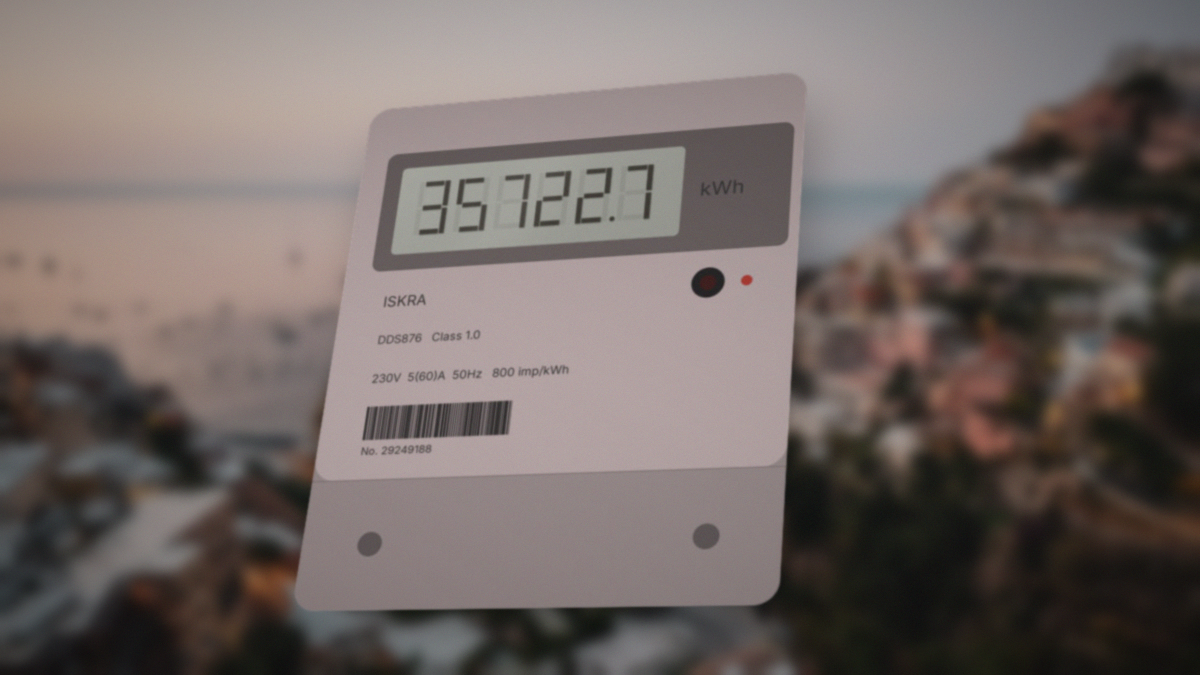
35722.7
